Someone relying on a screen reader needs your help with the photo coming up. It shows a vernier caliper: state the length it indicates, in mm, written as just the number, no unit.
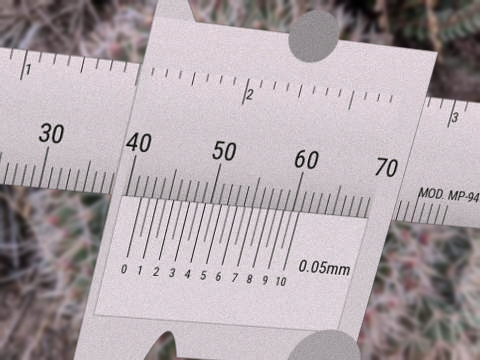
41.8
